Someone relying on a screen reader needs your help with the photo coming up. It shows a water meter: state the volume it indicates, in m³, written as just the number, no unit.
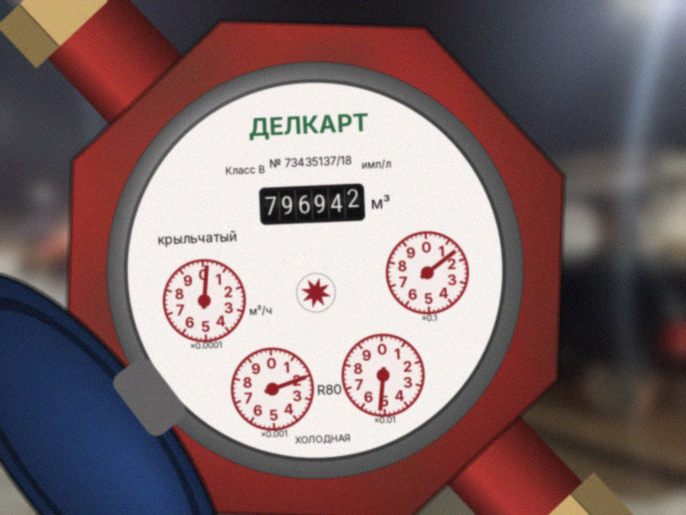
796942.1520
